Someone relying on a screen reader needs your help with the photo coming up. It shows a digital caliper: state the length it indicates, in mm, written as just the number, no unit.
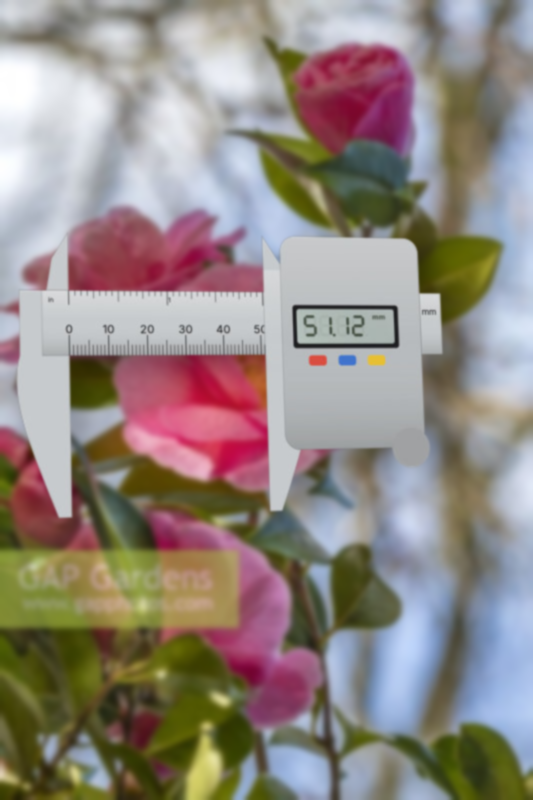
51.12
